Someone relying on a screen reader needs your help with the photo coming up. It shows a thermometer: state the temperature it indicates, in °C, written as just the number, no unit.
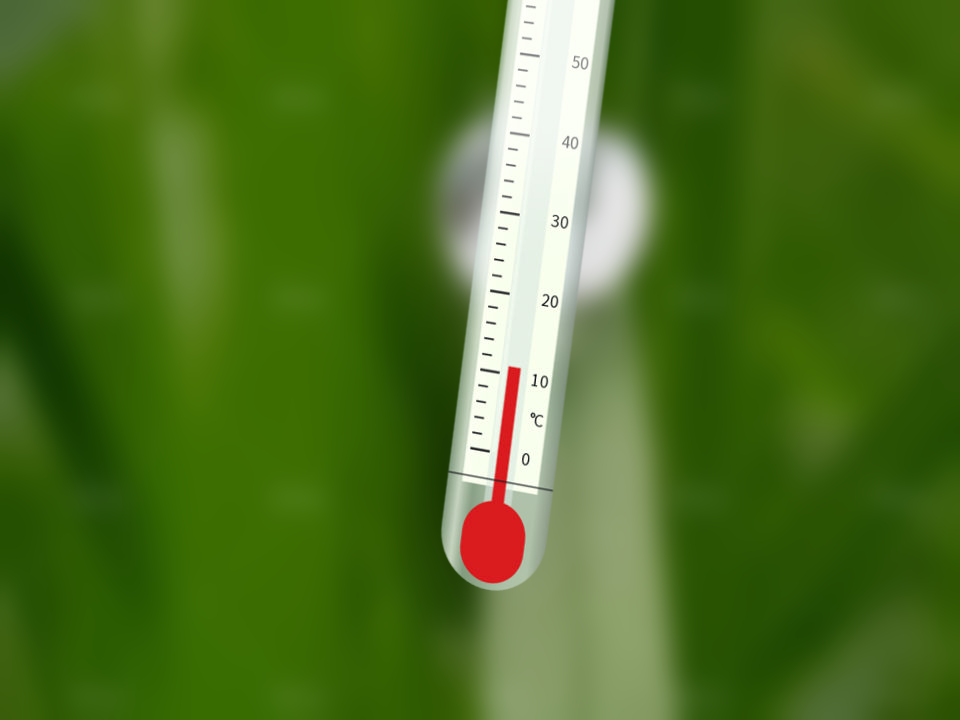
11
